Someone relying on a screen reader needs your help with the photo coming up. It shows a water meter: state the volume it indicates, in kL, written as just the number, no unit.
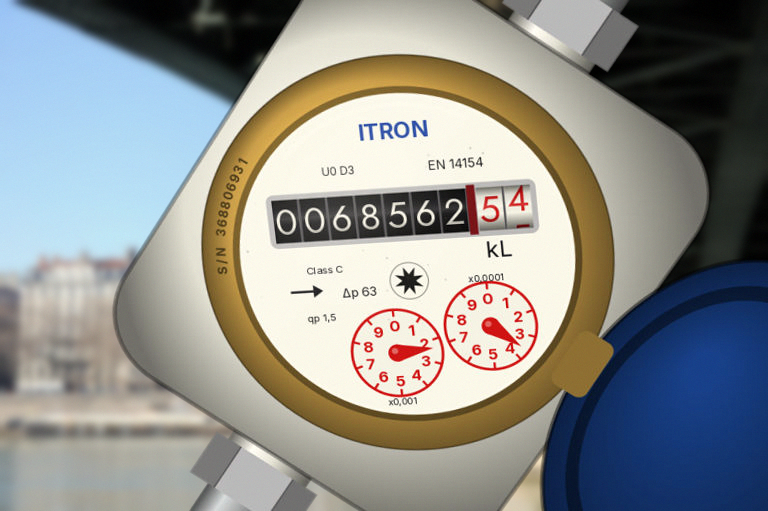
68562.5423
